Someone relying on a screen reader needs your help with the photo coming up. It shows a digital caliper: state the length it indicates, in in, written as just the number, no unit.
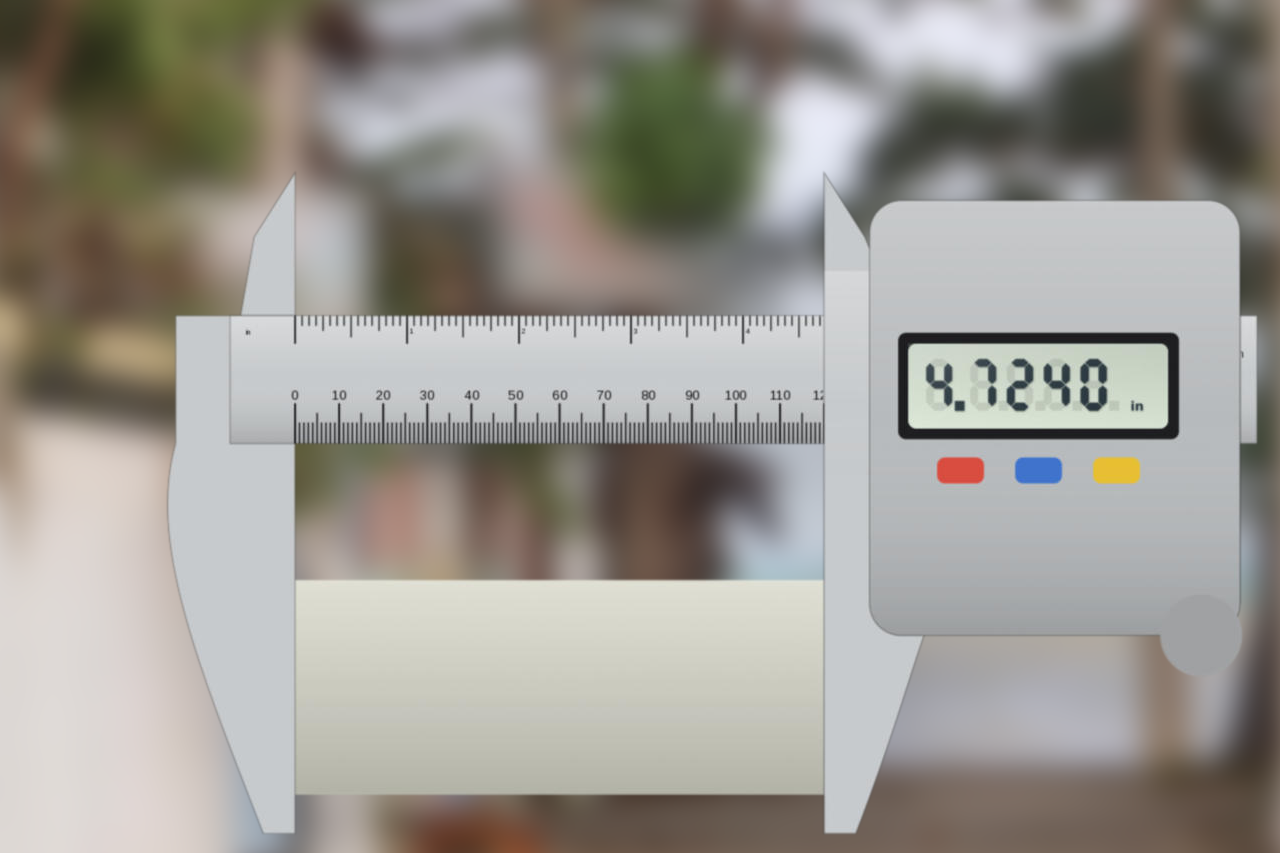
4.7240
